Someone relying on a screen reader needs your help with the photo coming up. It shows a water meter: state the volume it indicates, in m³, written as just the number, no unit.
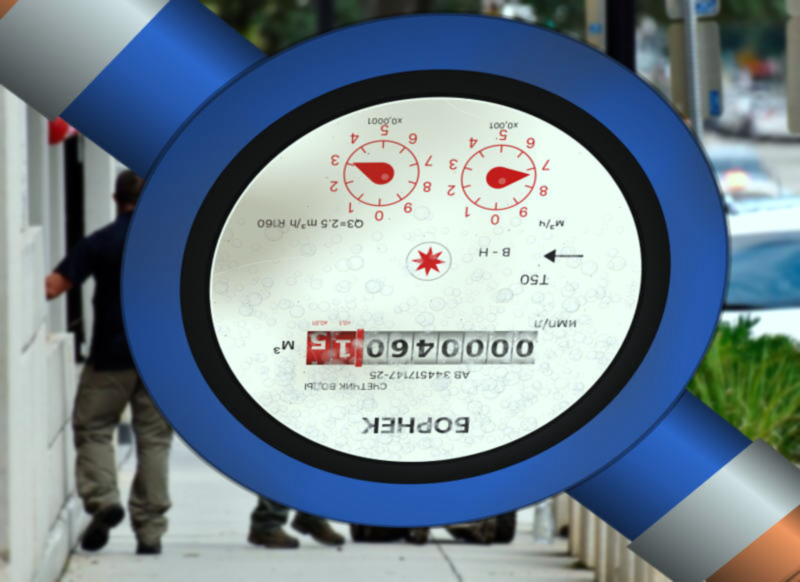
460.1473
